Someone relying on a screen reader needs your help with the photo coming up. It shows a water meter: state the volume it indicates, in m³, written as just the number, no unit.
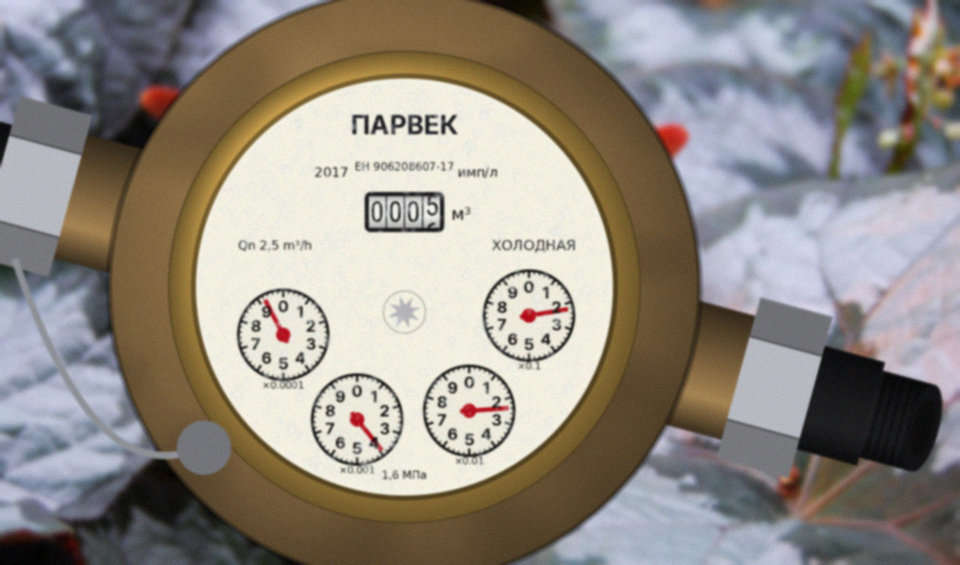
5.2239
